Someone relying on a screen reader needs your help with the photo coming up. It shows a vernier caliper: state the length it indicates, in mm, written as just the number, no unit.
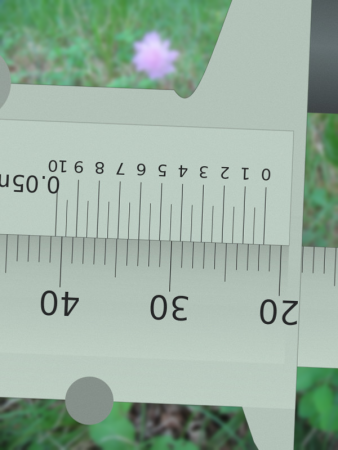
21.6
